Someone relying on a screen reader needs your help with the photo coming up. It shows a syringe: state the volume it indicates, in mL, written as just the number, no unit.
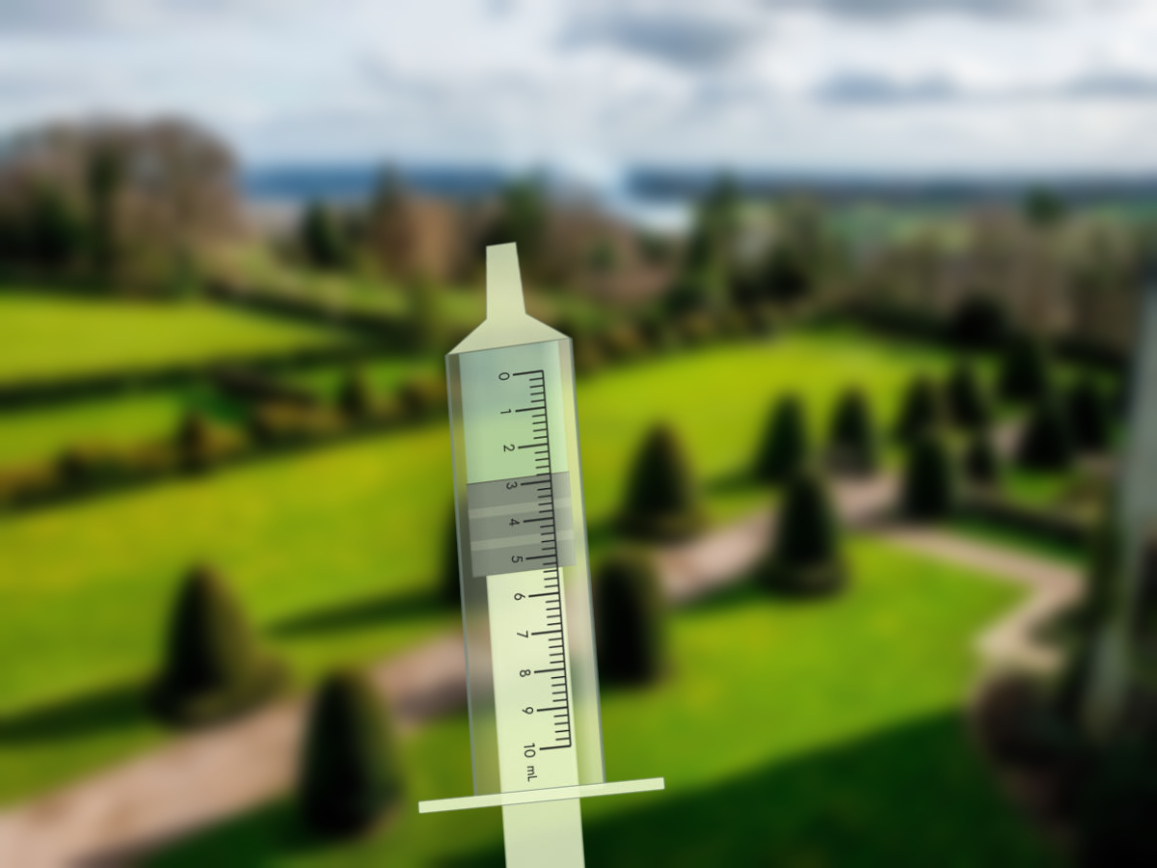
2.8
